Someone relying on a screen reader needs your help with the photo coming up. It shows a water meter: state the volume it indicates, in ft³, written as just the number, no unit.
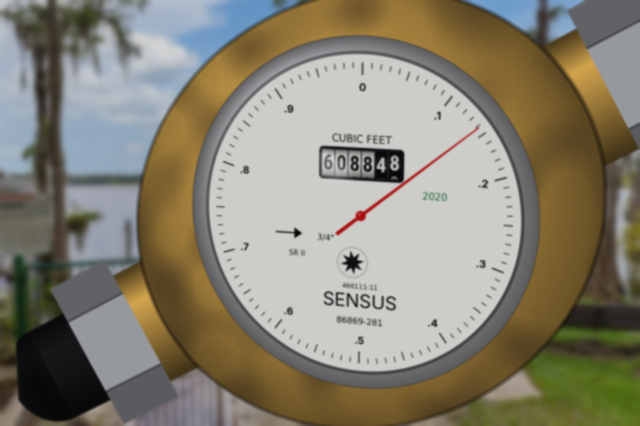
608848.14
